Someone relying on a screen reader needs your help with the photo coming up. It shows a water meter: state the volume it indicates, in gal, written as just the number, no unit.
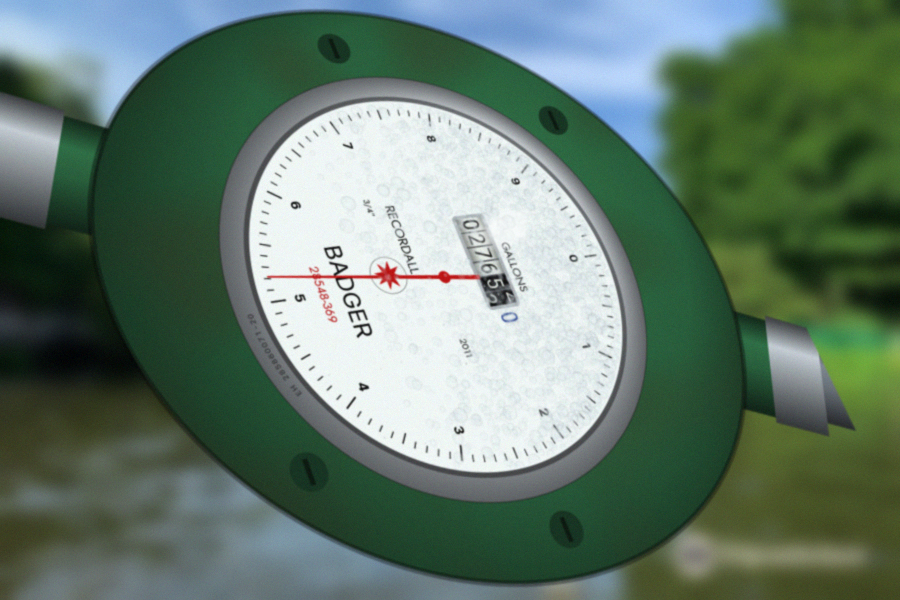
276525.2
